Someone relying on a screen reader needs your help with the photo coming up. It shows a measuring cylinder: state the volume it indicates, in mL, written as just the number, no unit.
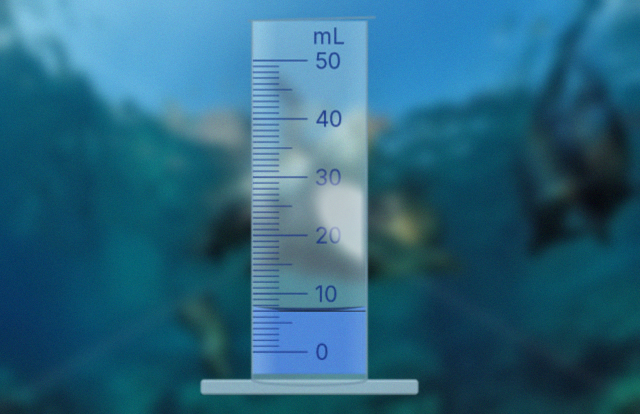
7
